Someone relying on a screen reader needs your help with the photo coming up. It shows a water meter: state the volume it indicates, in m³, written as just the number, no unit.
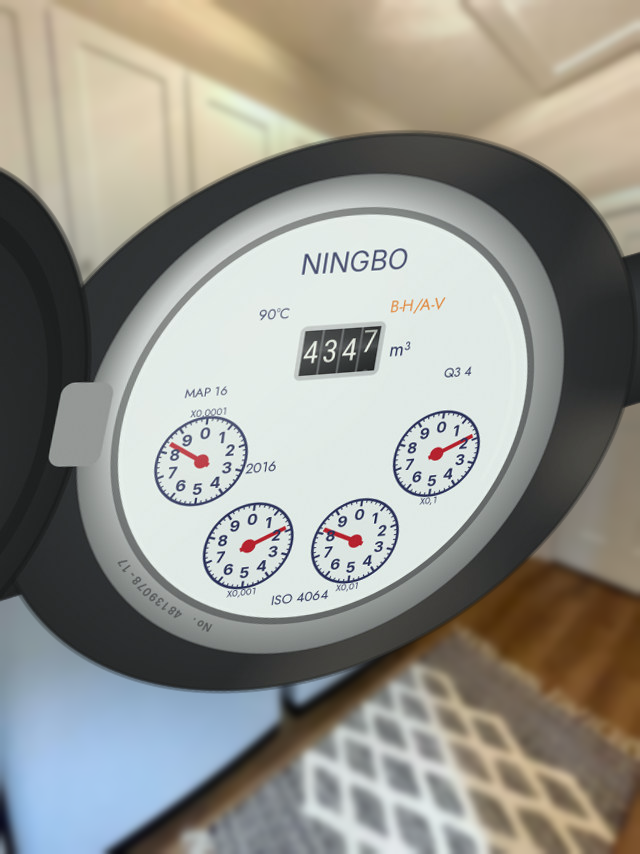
4347.1818
